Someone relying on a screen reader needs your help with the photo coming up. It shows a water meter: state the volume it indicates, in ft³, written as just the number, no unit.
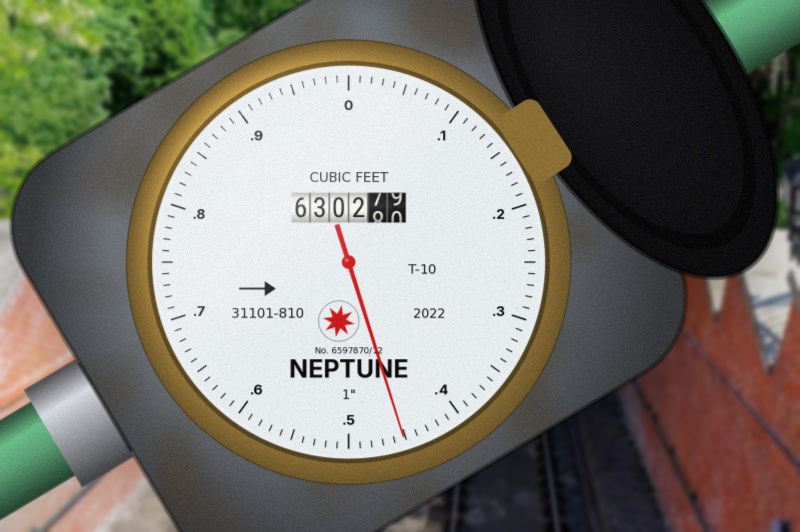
630279.45
